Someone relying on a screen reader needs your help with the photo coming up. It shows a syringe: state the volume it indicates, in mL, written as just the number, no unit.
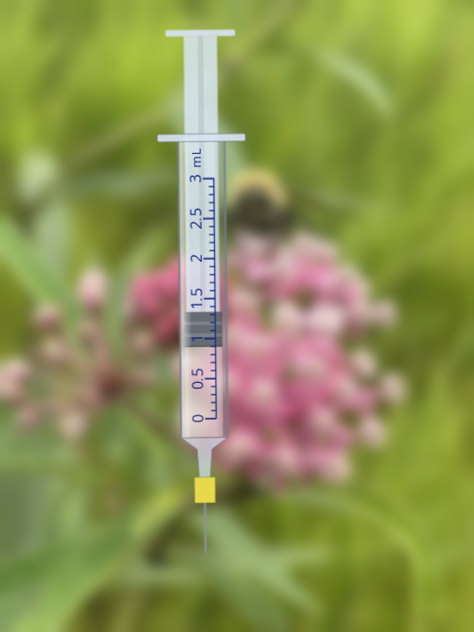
0.9
